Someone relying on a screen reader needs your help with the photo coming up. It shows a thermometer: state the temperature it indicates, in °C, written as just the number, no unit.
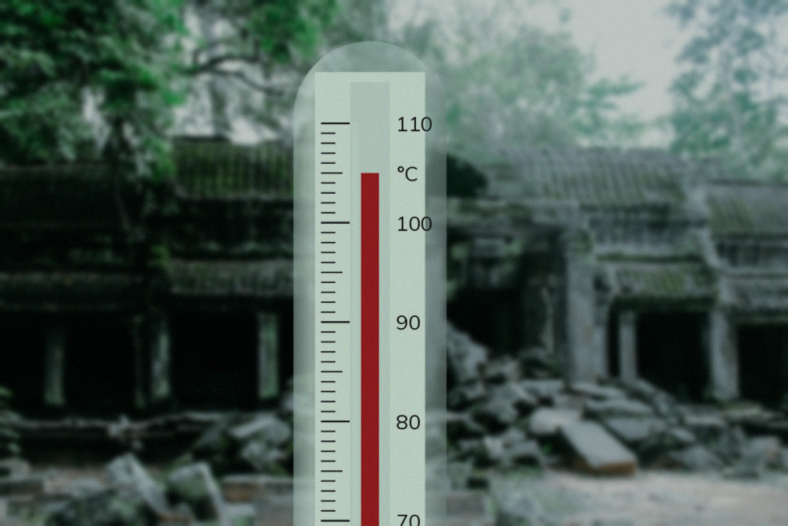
105
